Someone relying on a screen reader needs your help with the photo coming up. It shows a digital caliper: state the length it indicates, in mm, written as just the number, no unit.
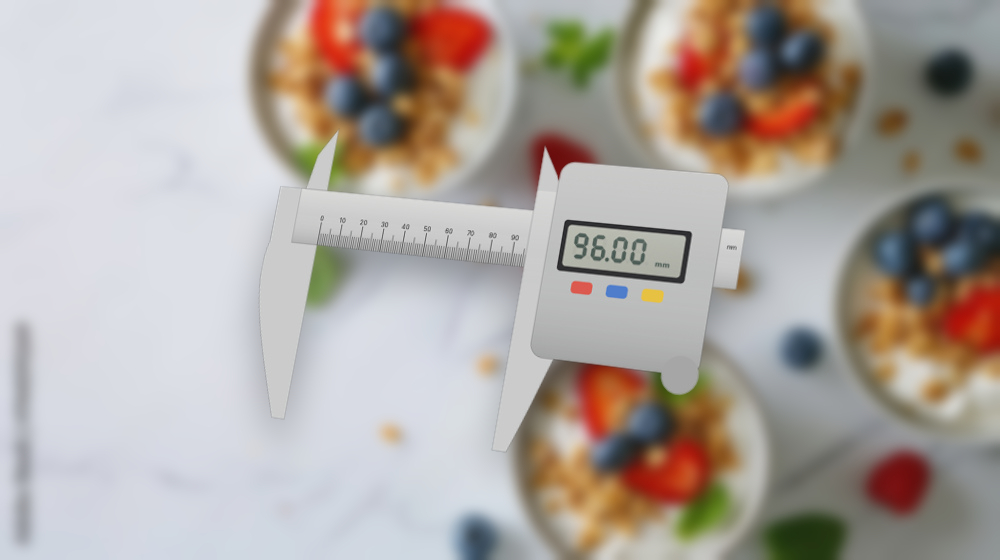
96.00
